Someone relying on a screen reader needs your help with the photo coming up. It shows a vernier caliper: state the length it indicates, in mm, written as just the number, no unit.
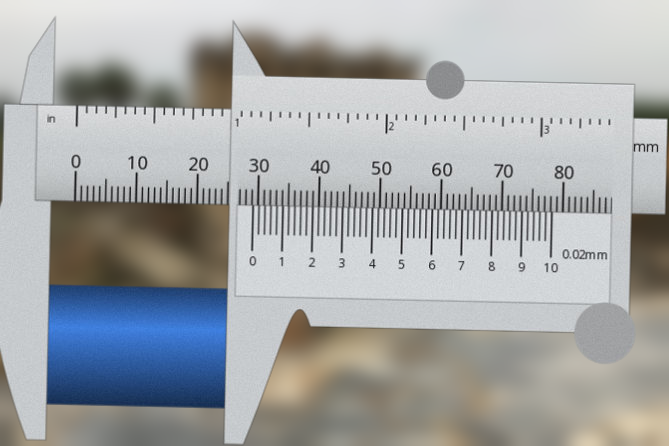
29.2
